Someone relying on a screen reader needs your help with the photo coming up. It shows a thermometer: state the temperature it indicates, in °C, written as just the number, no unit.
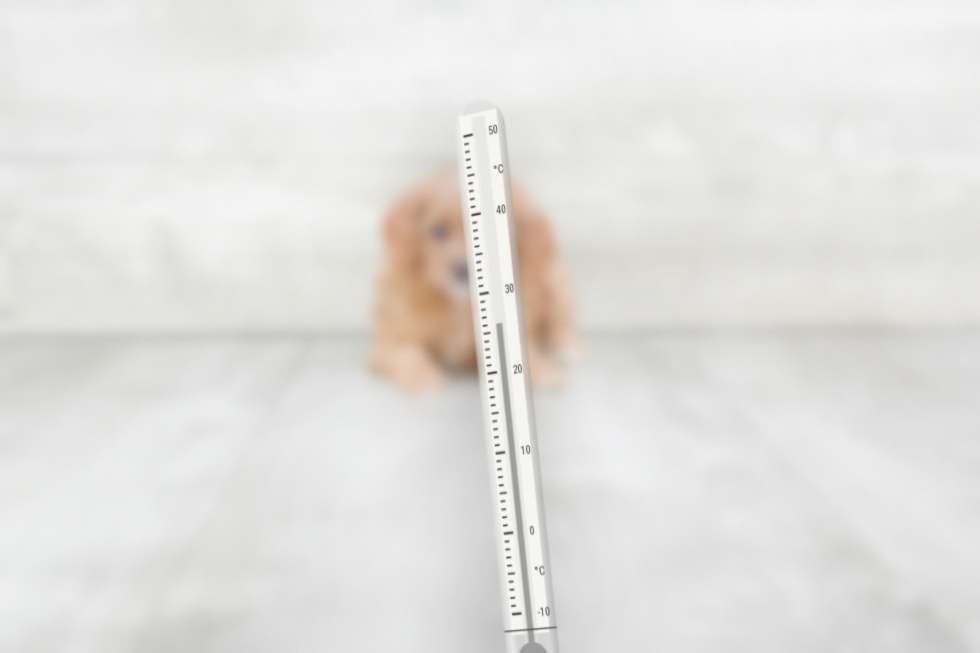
26
